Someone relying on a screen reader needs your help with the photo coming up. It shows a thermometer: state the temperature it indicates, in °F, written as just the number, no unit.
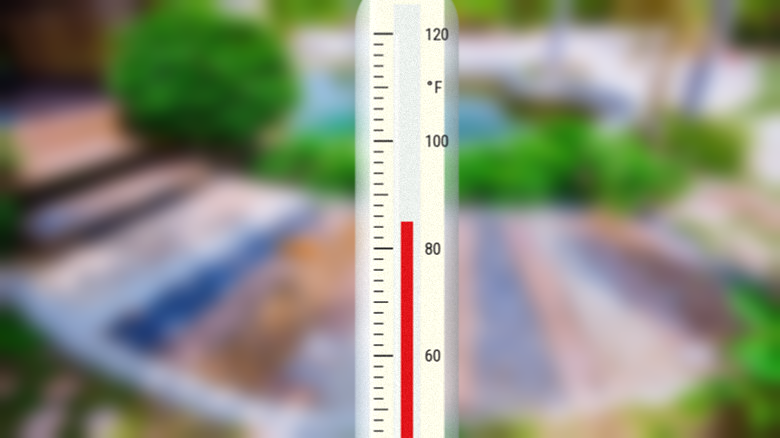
85
